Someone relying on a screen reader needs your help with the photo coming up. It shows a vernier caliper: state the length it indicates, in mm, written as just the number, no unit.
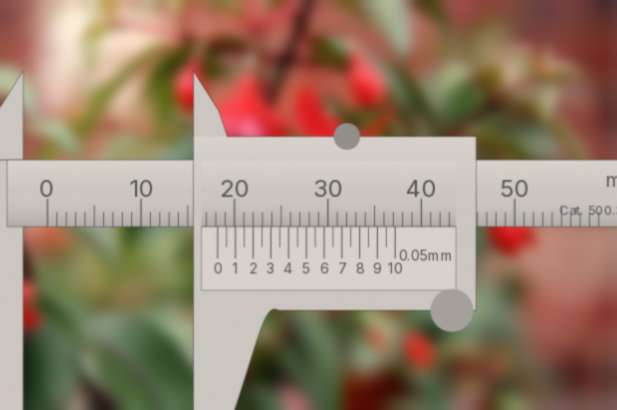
18.2
